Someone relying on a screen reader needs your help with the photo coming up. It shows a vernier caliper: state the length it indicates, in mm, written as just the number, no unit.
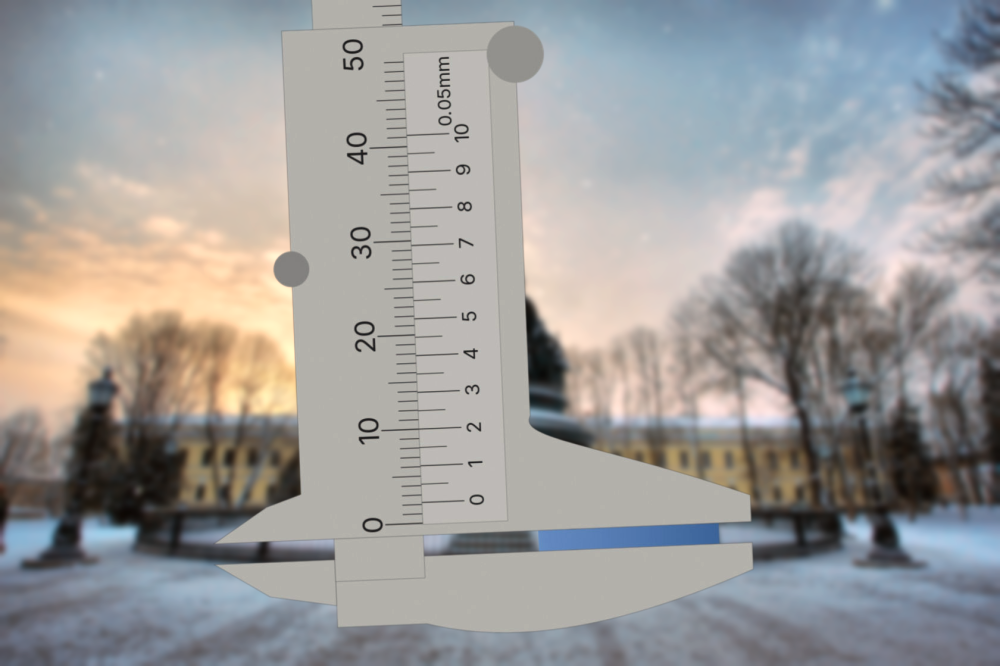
2.2
